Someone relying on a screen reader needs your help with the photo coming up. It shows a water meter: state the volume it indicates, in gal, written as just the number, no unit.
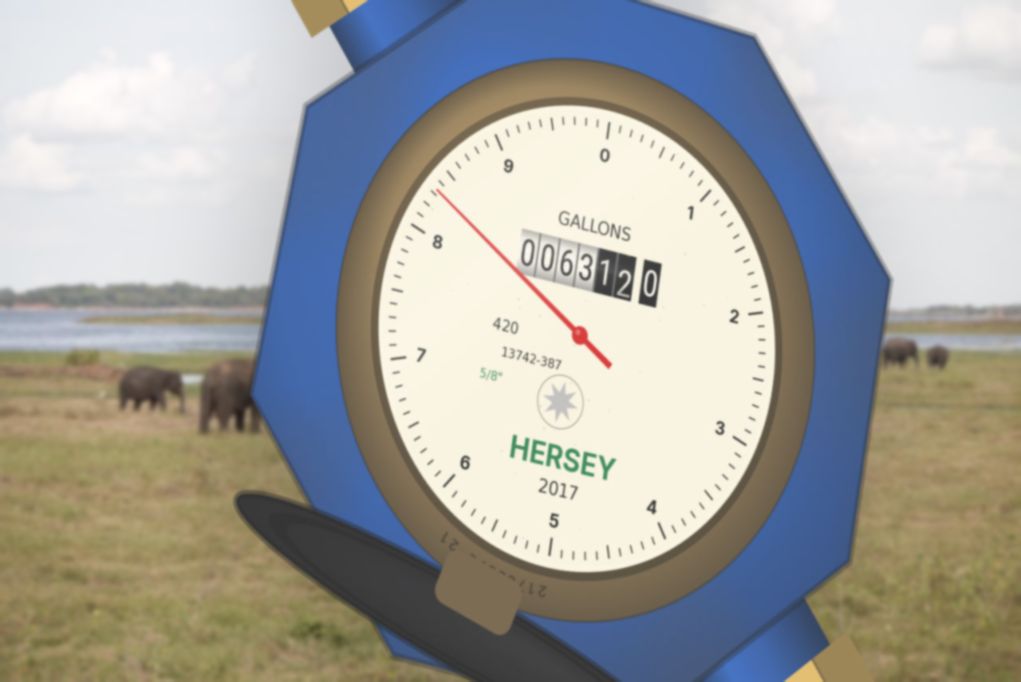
63118.3
